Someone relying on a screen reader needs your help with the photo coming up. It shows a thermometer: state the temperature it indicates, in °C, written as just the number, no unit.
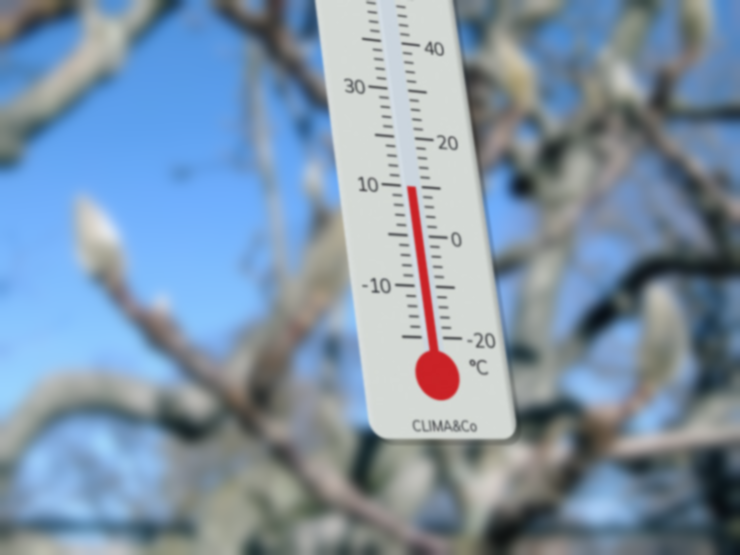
10
